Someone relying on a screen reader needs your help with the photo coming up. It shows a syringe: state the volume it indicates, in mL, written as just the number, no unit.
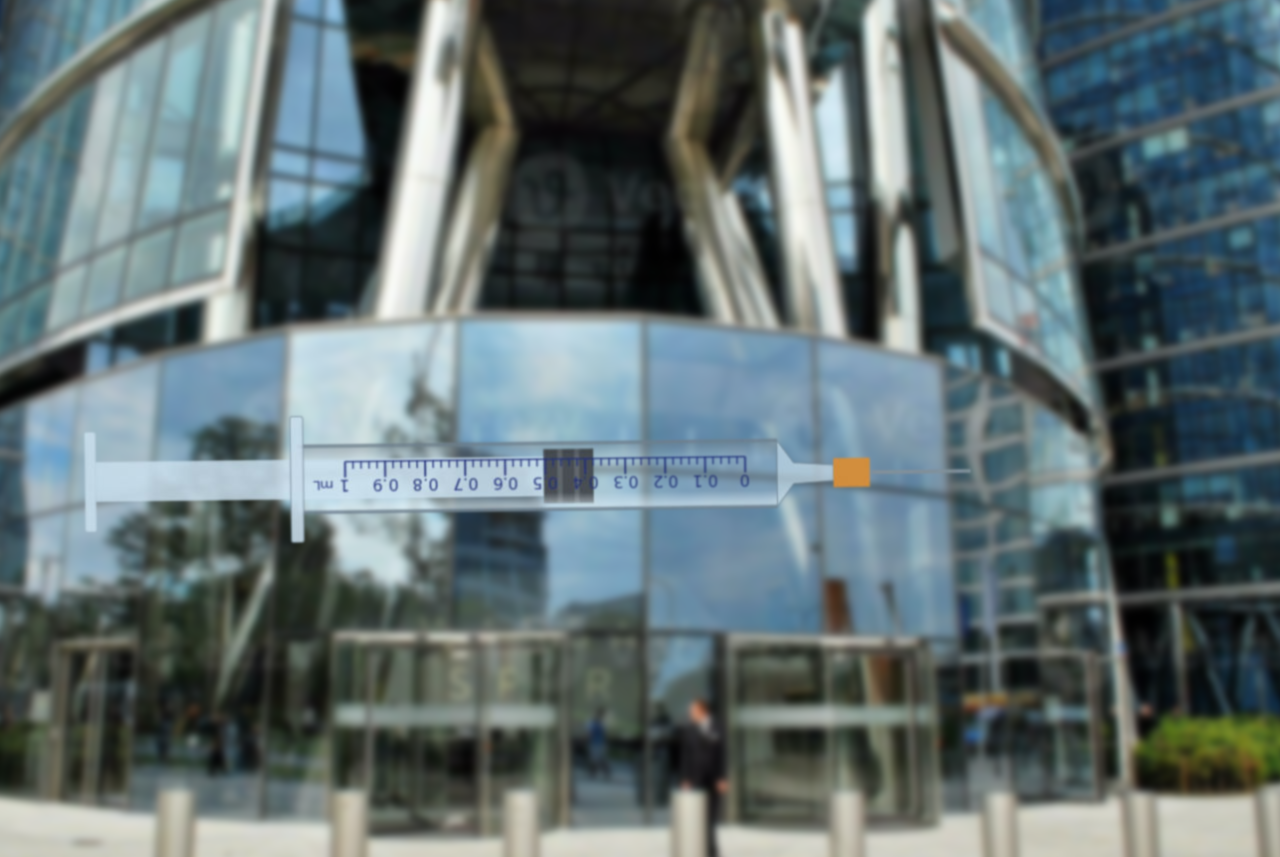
0.38
